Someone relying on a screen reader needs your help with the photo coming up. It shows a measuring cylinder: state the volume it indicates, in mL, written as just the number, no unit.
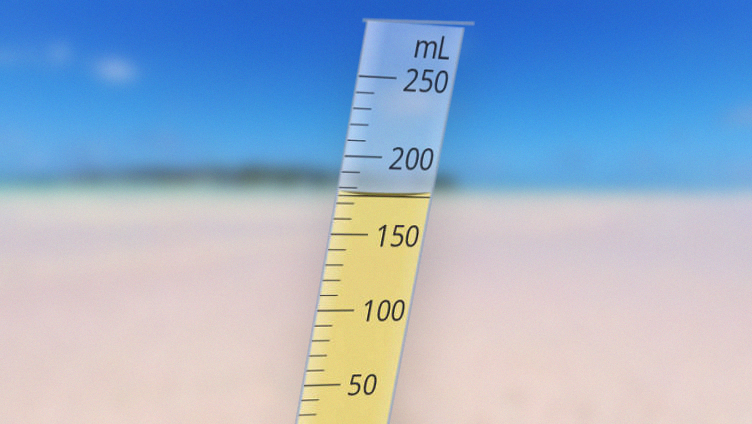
175
